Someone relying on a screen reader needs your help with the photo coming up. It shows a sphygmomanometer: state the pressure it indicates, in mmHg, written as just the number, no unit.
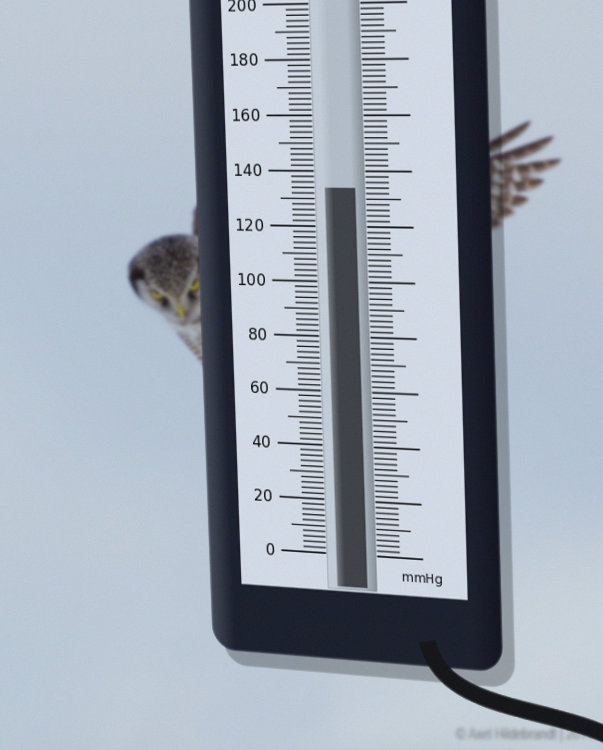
134
